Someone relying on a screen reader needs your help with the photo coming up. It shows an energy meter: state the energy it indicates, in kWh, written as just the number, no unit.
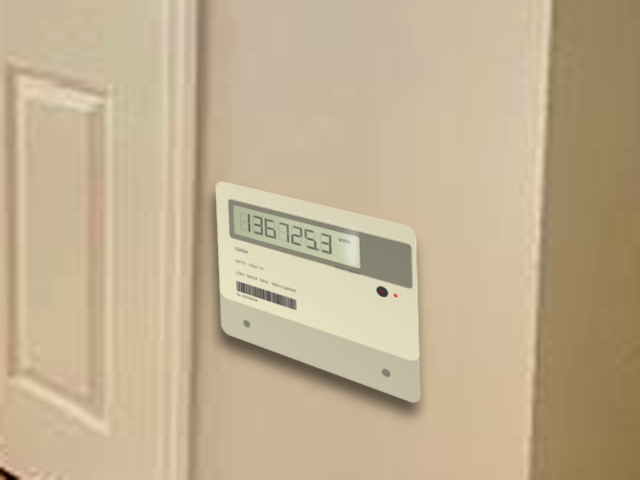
136725.3
